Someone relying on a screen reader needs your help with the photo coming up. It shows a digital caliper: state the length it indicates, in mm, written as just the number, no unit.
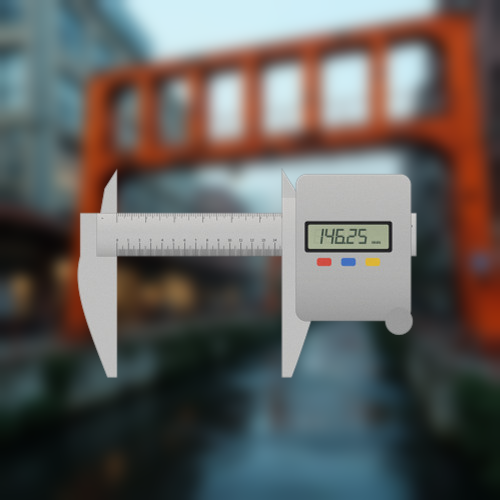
146.25
